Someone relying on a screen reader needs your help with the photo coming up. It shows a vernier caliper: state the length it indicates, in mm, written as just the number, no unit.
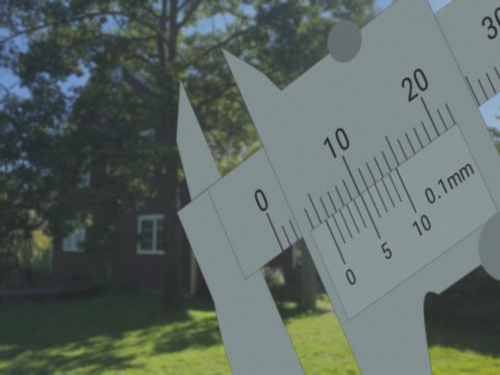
5.6
